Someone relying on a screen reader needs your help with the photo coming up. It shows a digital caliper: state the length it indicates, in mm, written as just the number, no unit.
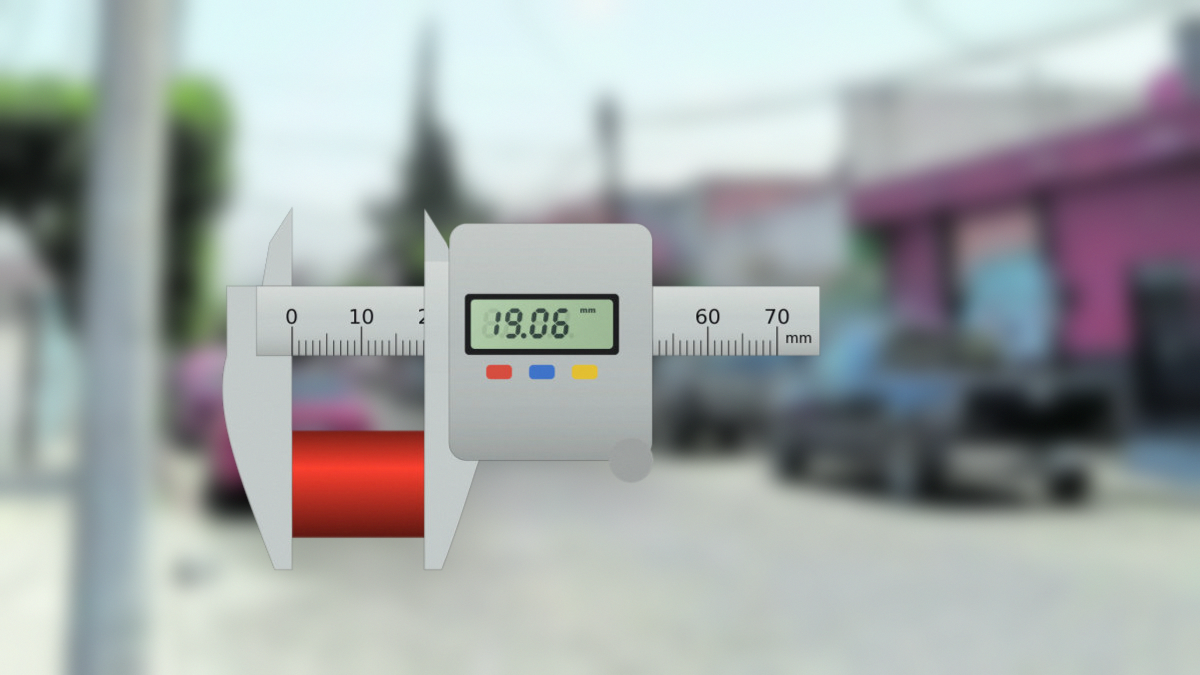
19.06
